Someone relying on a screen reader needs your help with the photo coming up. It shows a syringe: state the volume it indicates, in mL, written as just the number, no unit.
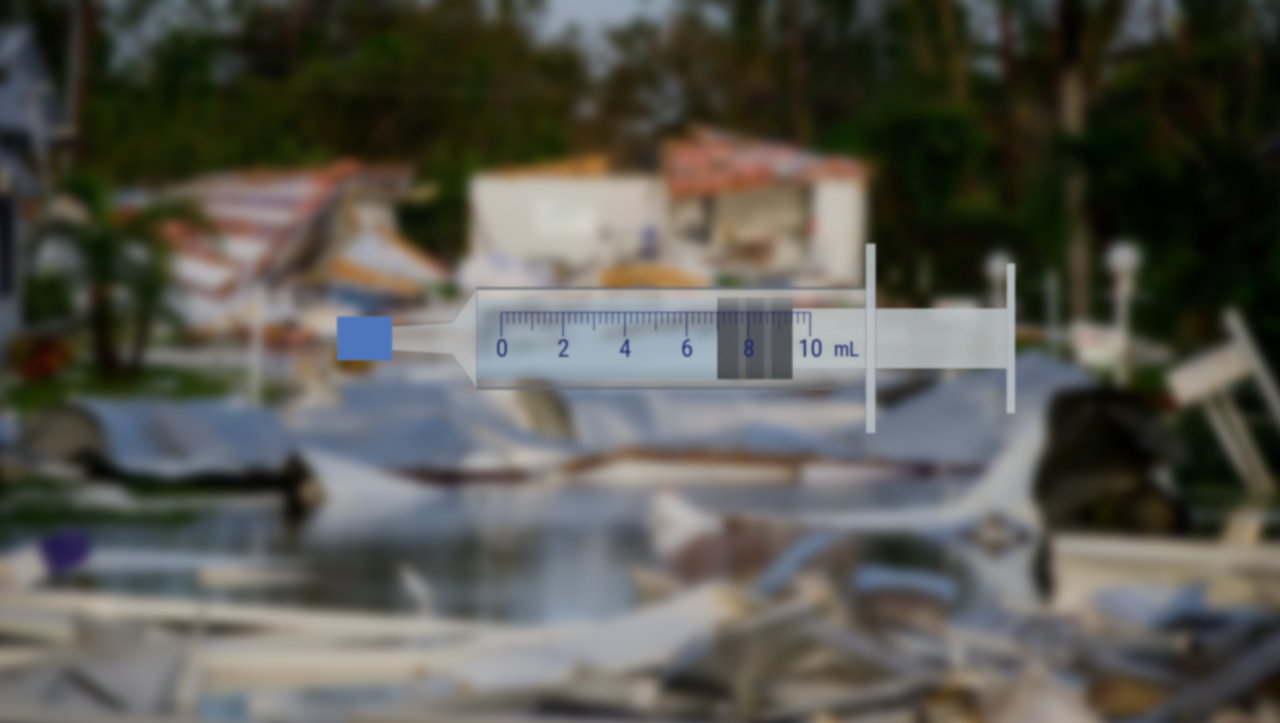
7
